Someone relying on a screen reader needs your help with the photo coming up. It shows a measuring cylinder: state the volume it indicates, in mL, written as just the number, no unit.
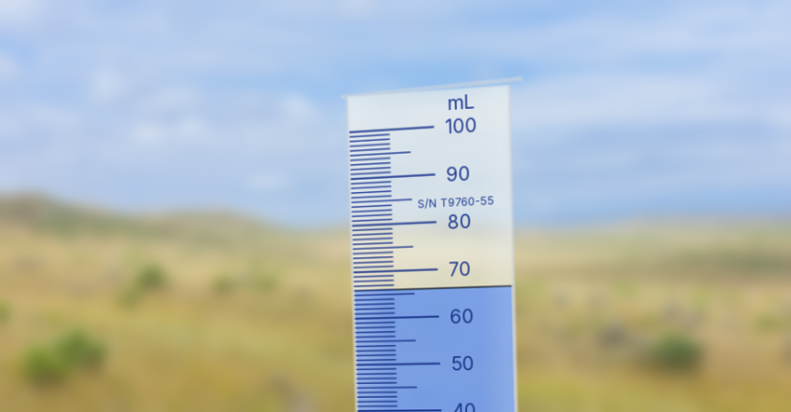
66
